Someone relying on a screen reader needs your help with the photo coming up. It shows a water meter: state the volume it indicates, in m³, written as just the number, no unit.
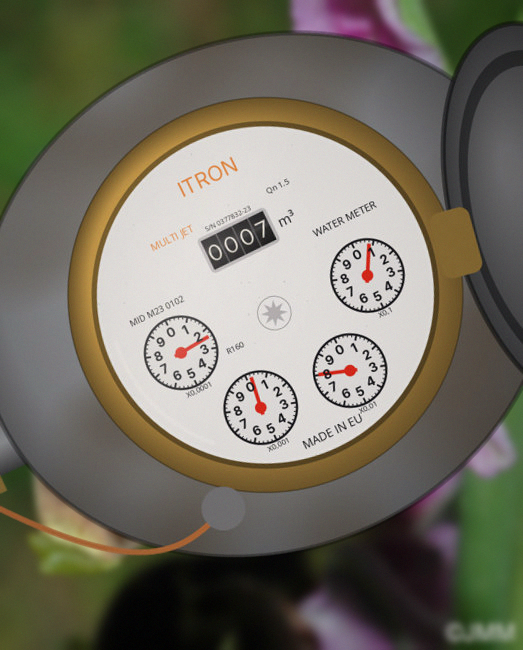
7.0802
